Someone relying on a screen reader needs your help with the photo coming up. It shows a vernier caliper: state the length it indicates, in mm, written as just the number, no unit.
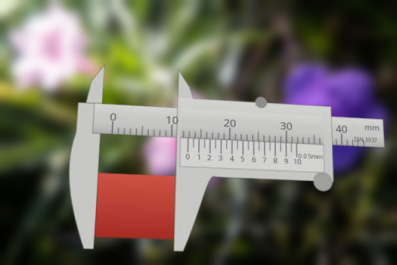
12.8
